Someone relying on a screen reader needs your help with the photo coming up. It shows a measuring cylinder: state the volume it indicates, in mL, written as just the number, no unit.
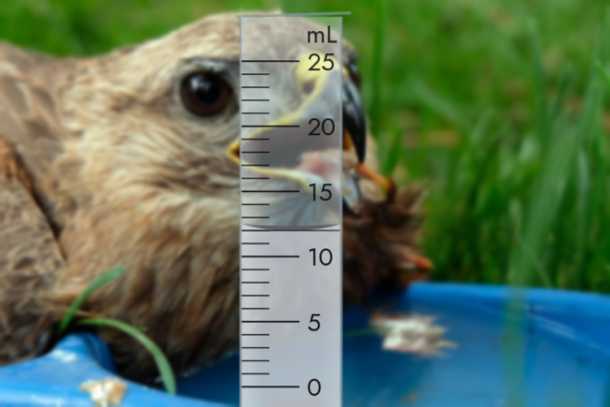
12
